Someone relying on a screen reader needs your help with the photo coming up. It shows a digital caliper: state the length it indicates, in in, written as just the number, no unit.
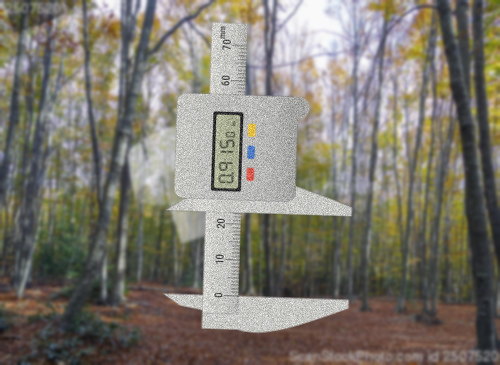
0.9150
